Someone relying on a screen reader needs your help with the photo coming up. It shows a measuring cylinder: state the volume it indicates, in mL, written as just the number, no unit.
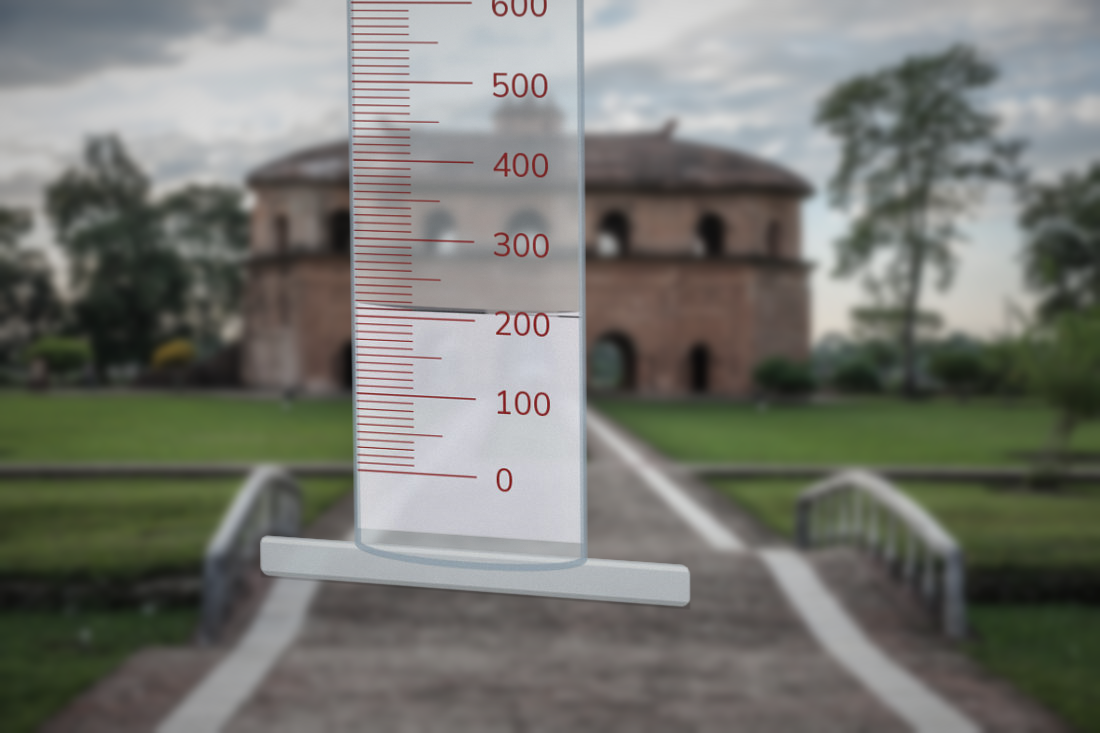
210
